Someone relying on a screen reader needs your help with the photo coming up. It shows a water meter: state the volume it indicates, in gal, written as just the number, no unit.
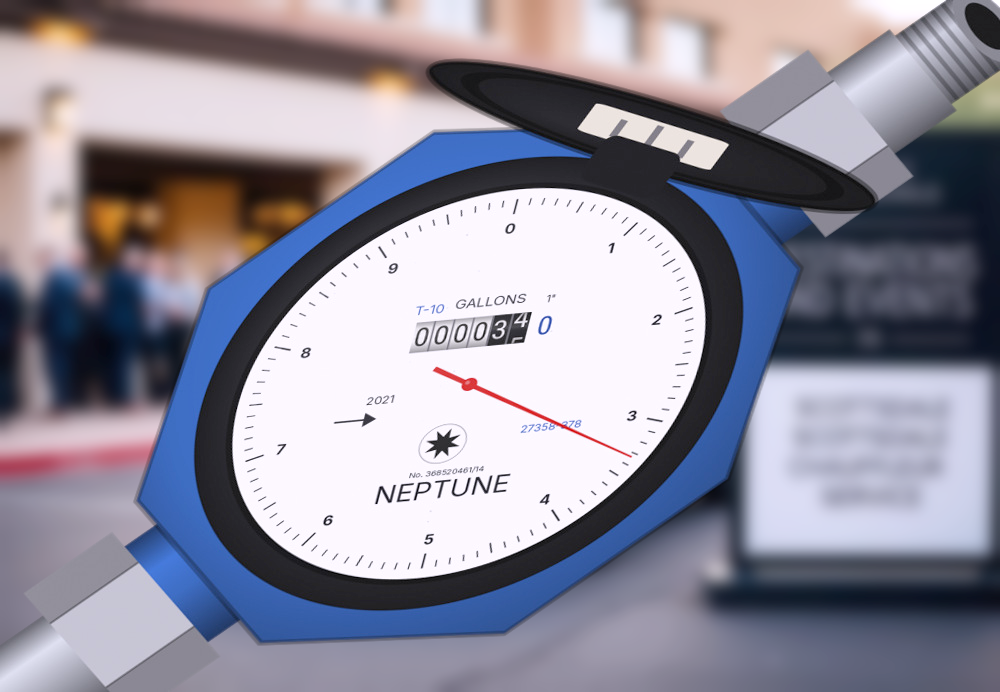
343.3
